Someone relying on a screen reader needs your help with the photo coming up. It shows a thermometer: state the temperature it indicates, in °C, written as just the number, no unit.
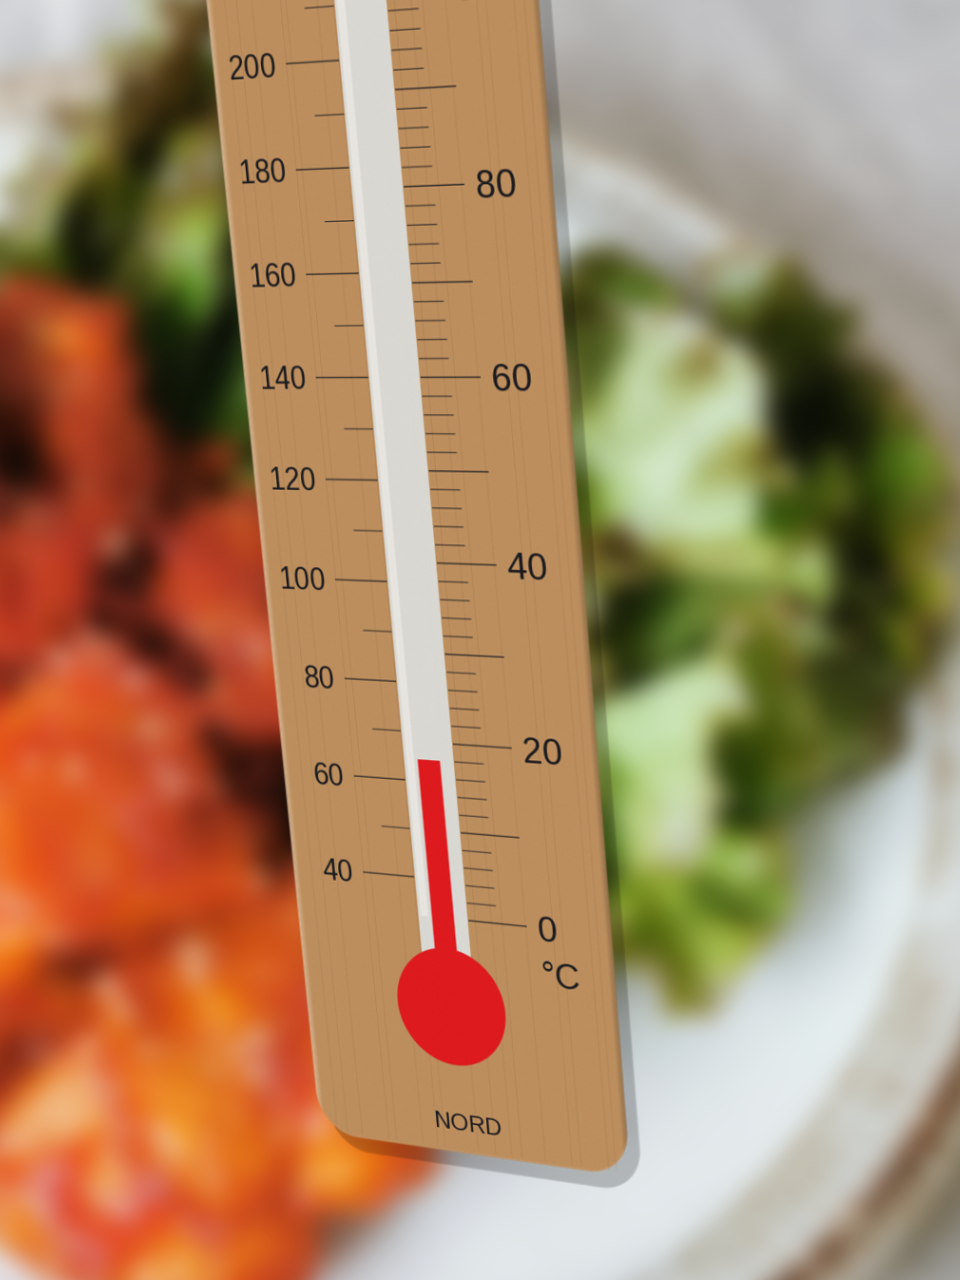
18
